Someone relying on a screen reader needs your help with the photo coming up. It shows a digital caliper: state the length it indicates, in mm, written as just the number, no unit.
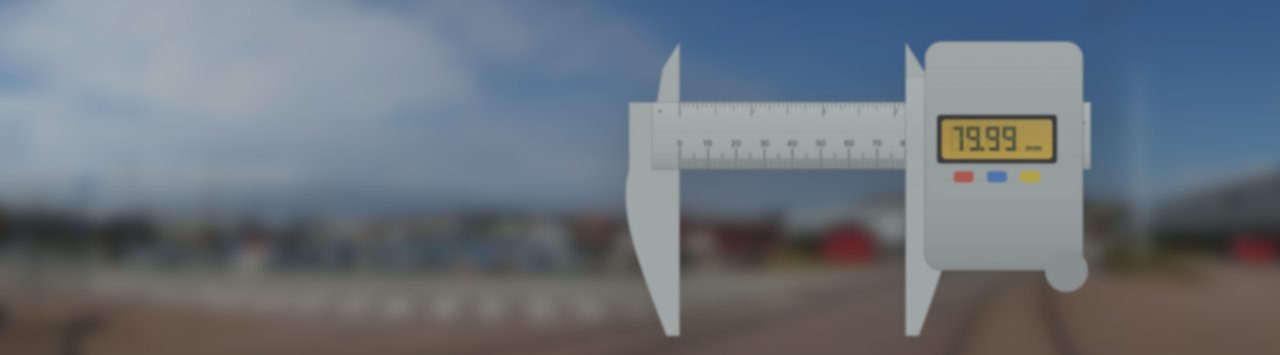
79.99
